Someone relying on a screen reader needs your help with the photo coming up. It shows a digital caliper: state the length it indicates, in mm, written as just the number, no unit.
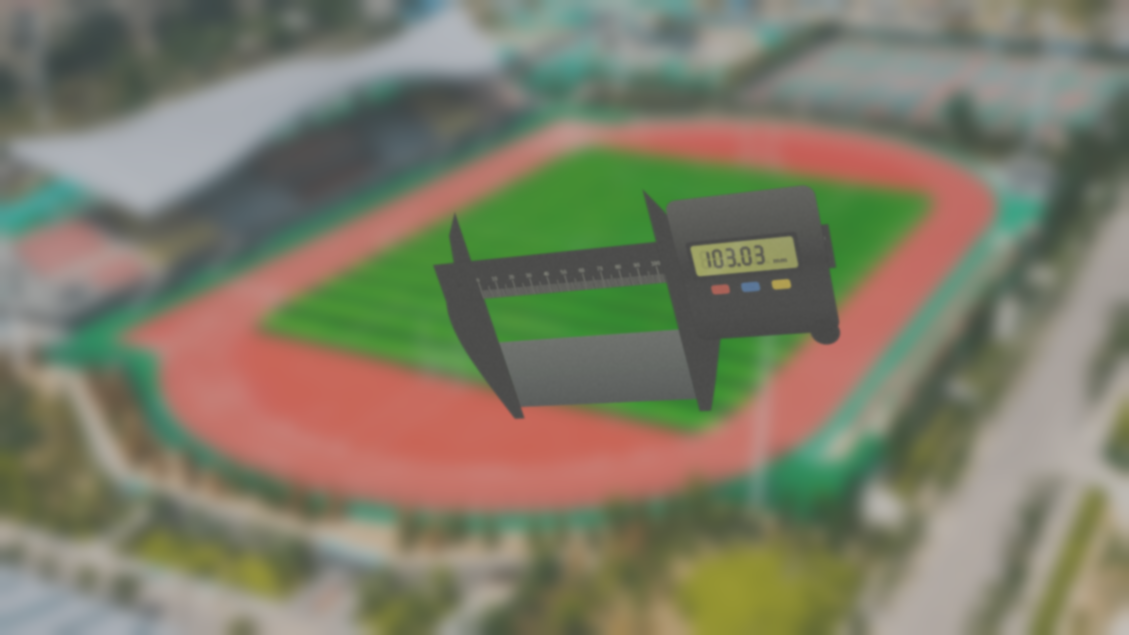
103.03
